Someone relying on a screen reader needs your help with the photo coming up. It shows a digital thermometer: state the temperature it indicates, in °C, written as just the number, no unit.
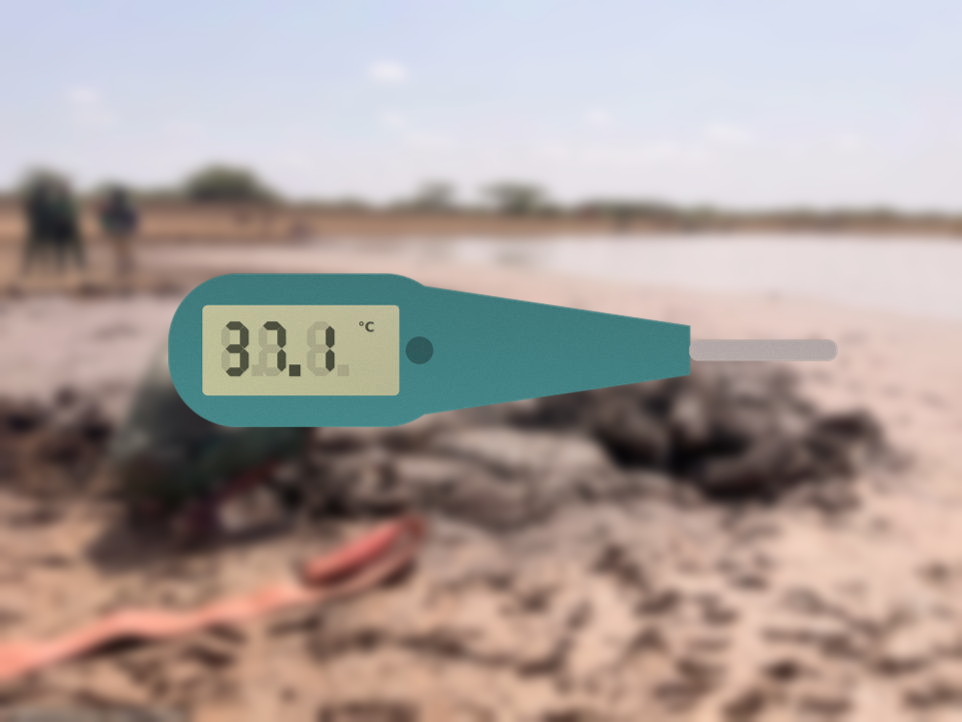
37.1
